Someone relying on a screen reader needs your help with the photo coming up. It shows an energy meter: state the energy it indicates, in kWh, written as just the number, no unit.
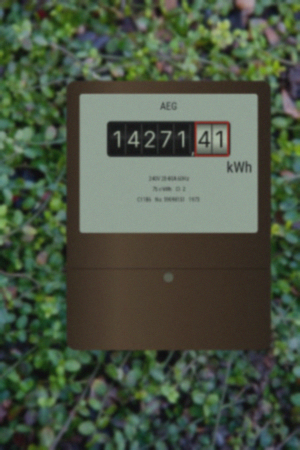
14271.41
